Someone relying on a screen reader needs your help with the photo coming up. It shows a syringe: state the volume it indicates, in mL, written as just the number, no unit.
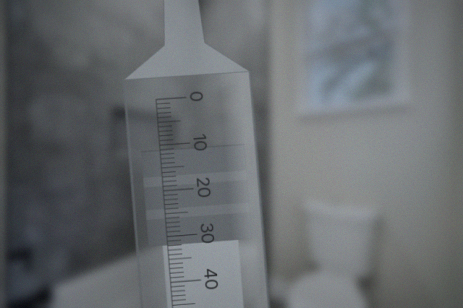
11
